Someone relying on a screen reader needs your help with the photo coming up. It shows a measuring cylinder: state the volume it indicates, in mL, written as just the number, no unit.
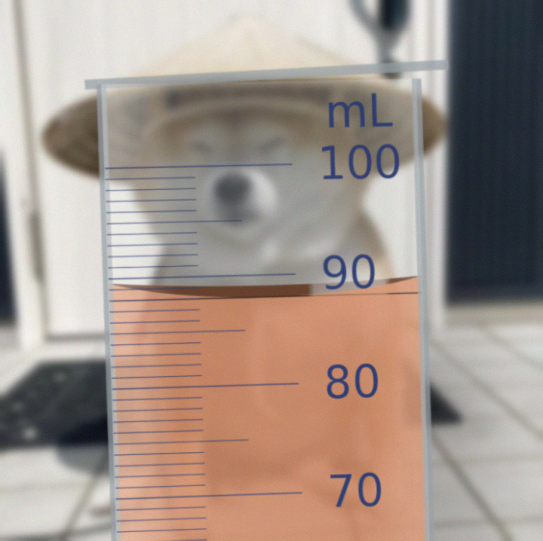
88
